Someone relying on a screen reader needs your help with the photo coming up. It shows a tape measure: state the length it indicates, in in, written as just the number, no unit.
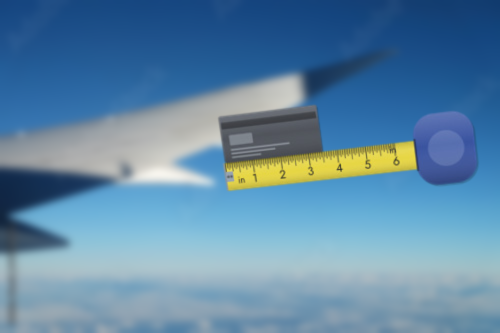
3.5
